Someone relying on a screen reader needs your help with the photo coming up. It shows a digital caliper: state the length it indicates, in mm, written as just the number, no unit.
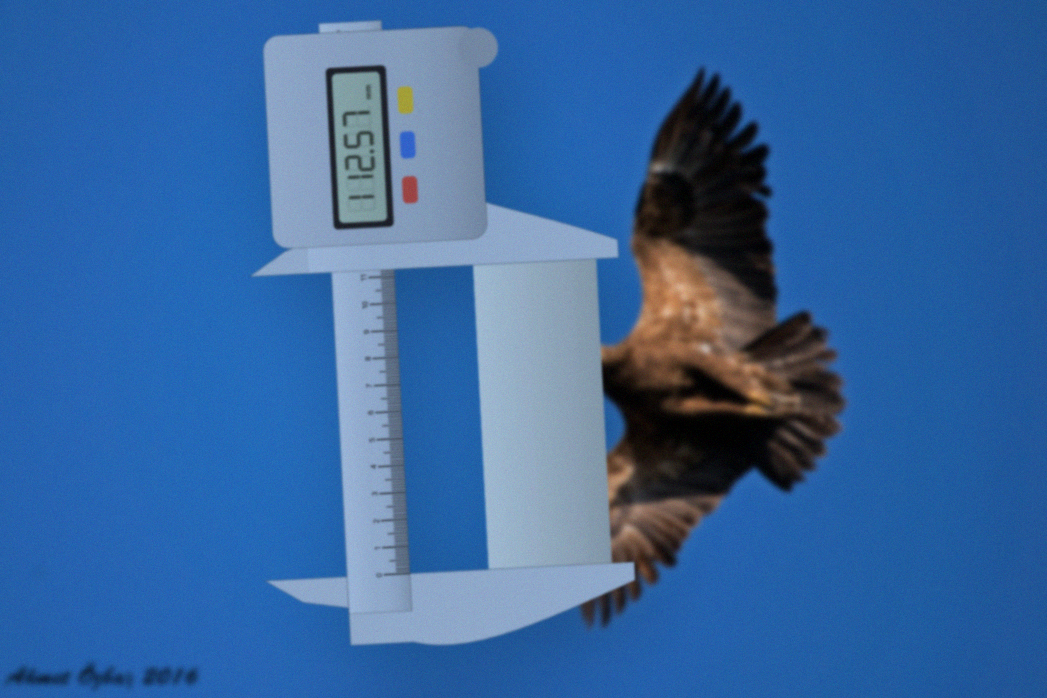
112.57
